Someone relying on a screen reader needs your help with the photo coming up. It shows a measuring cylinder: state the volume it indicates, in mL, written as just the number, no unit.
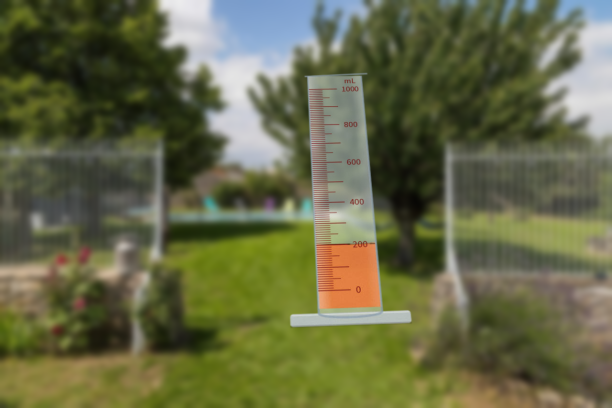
200
